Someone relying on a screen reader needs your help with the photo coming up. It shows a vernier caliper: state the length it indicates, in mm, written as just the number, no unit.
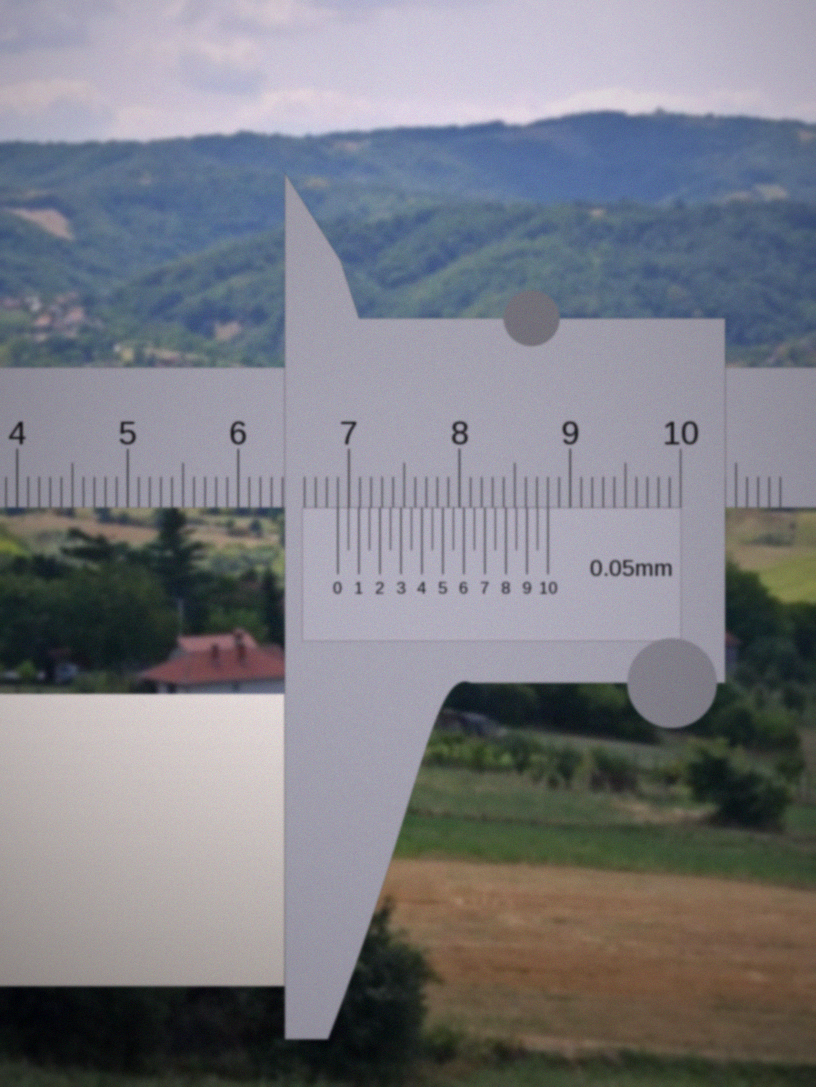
69.0
